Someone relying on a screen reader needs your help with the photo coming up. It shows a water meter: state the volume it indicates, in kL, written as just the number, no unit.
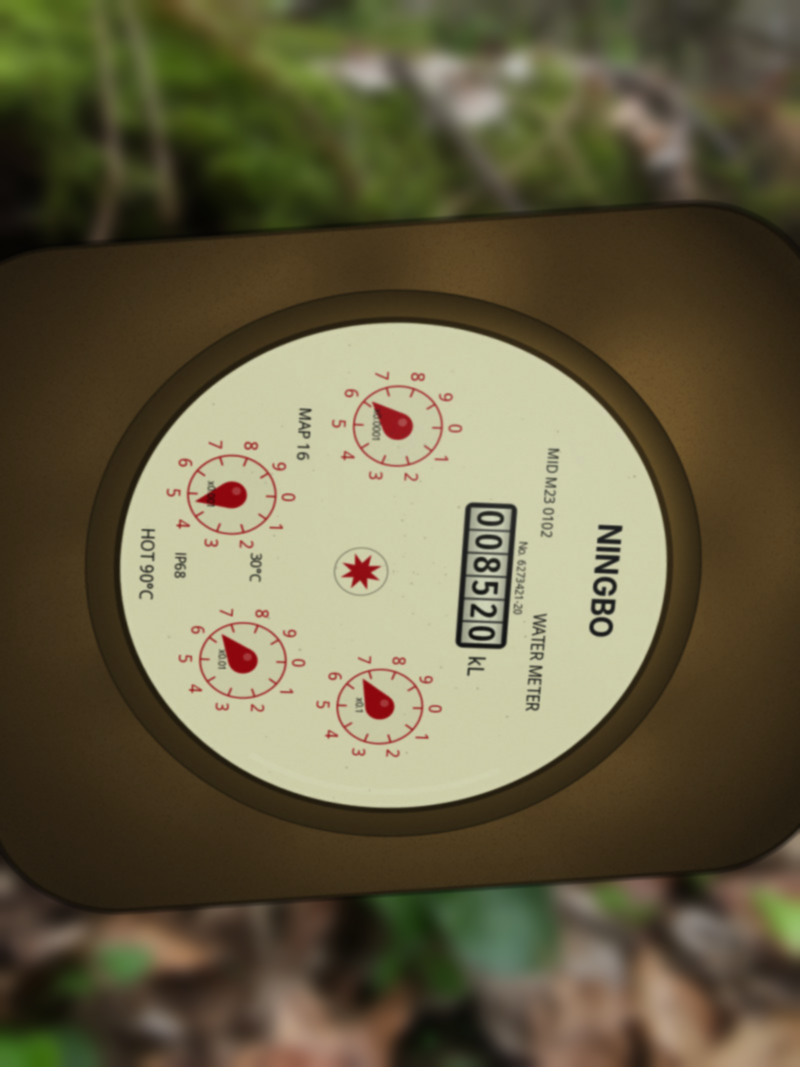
8520.6646
